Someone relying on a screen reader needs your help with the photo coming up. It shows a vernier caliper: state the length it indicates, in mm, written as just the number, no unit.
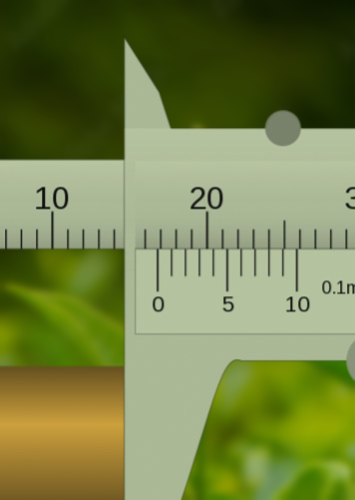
16.8
